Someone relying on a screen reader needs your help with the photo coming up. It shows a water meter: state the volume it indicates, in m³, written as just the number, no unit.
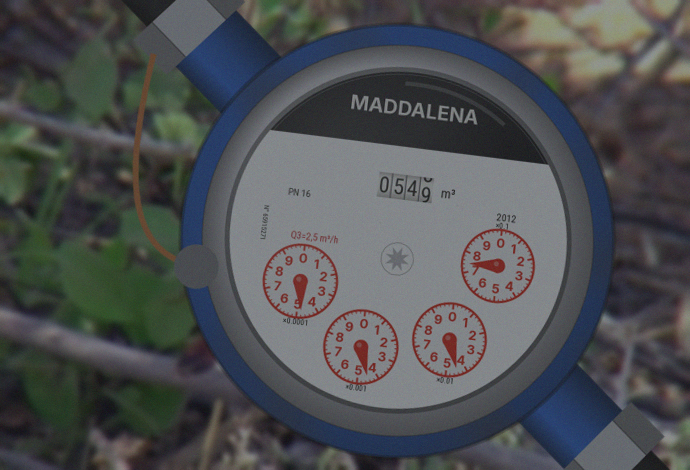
548.7444
